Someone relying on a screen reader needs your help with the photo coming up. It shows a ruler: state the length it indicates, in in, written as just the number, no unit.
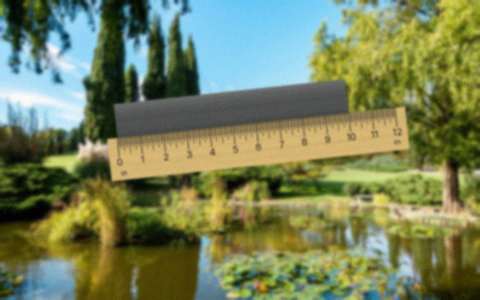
10
